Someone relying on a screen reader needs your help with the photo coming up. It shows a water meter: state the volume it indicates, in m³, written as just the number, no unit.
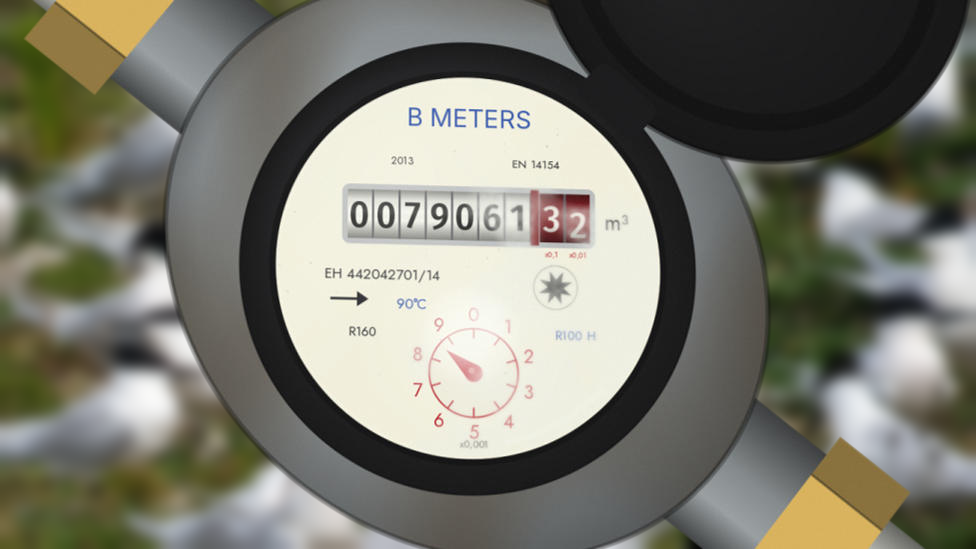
79061.318
